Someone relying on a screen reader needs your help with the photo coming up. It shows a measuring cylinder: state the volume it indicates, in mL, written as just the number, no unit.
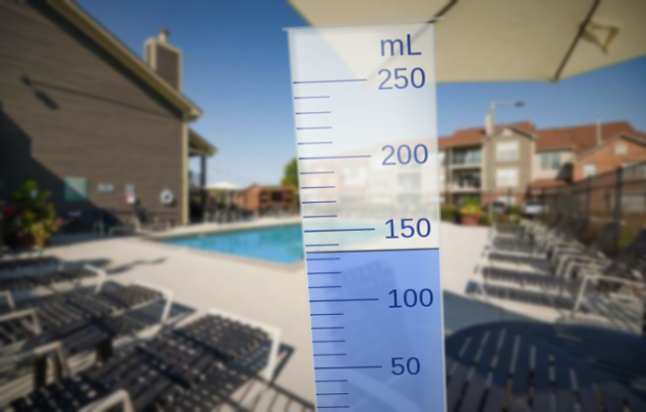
135
